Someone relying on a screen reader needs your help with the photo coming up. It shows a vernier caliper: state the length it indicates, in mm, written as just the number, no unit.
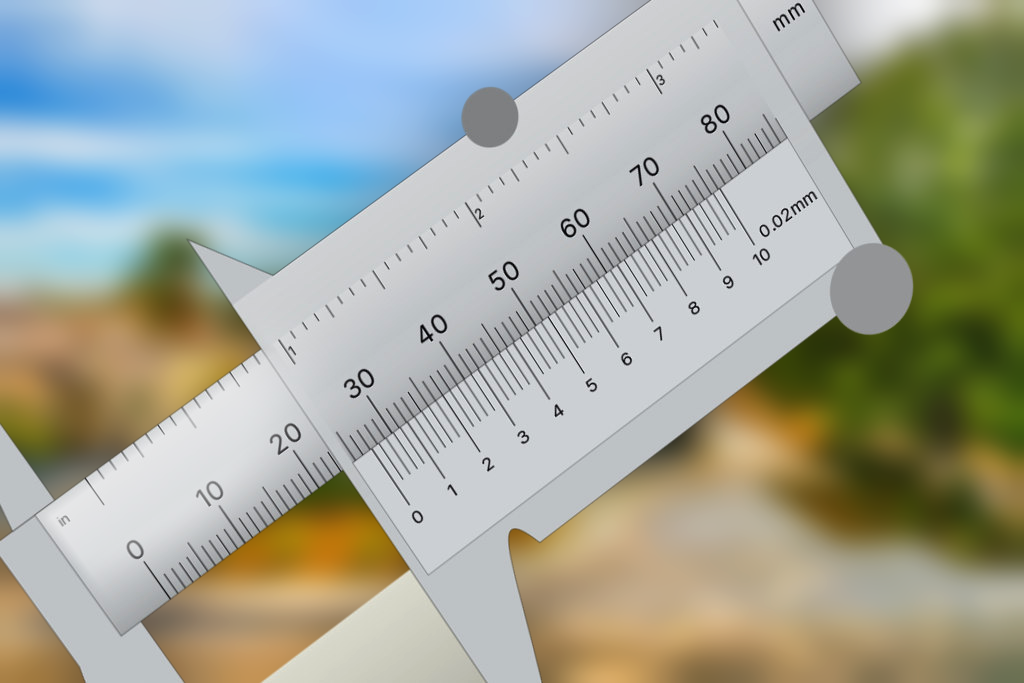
27.2
